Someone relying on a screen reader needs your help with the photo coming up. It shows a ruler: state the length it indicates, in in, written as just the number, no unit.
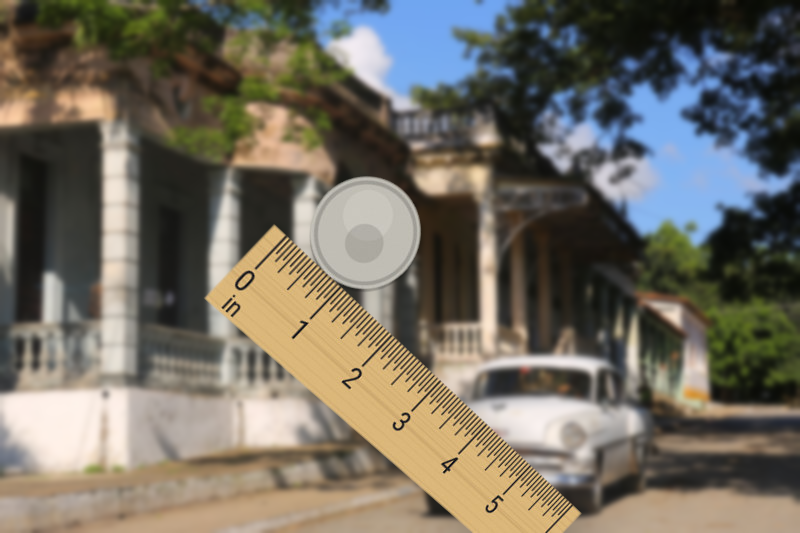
1.5
